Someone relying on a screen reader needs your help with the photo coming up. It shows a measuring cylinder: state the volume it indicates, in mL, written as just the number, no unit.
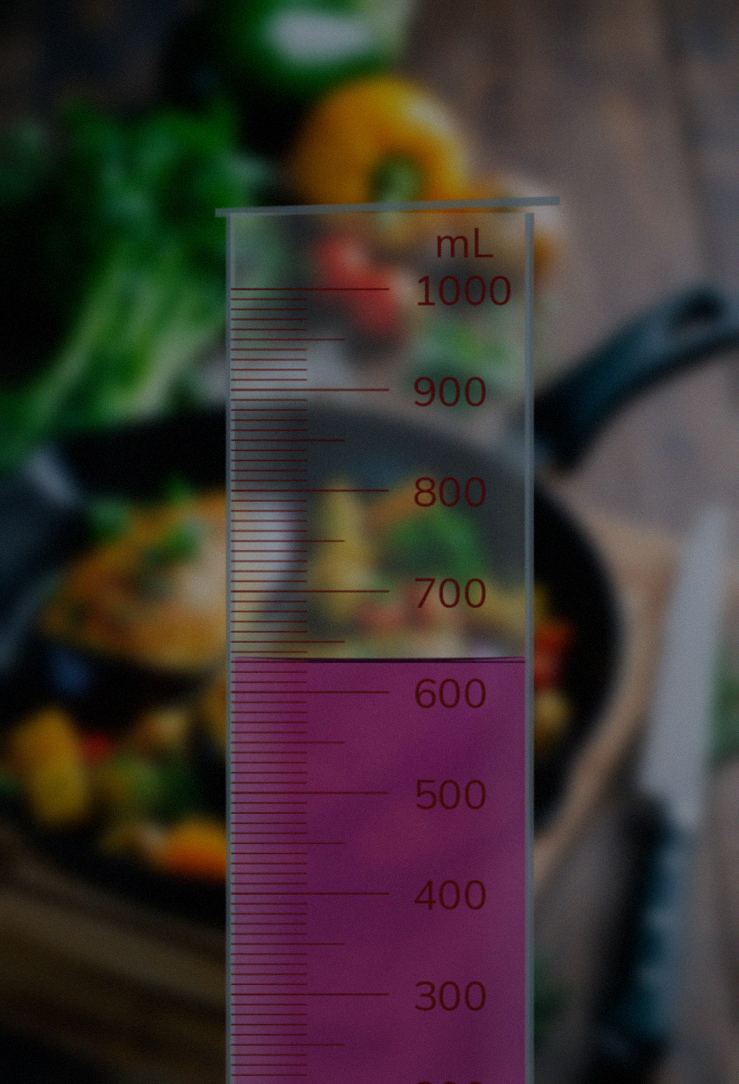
630
